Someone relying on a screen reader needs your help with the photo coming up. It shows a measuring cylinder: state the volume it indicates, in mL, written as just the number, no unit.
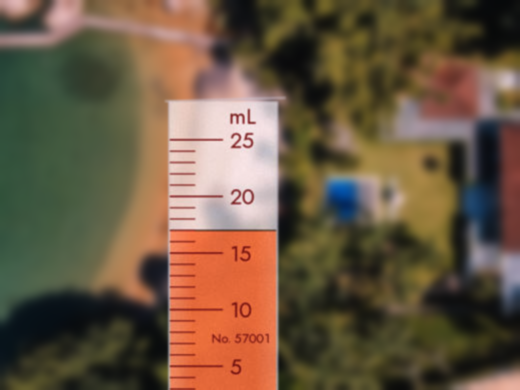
17
